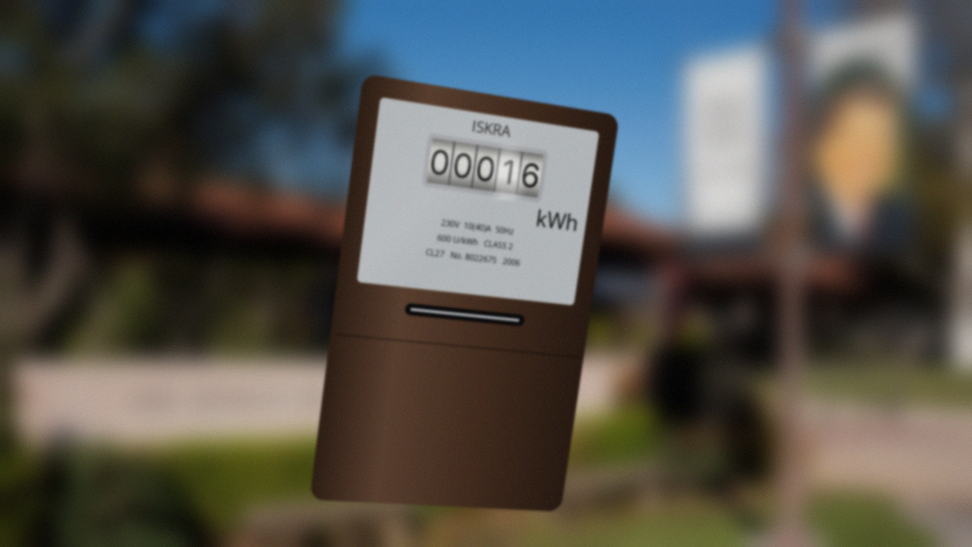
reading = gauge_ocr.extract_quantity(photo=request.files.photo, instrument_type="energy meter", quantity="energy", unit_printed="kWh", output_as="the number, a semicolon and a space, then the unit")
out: 16; kWh
